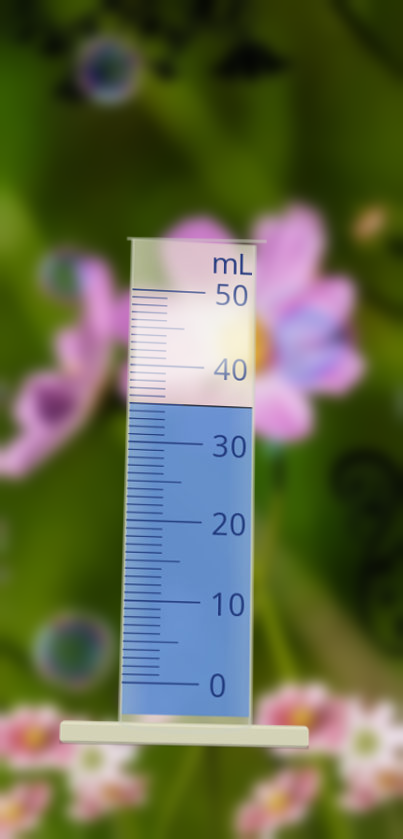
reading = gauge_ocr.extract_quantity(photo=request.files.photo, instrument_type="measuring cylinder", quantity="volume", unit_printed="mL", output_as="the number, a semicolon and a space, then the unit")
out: 35; mL
